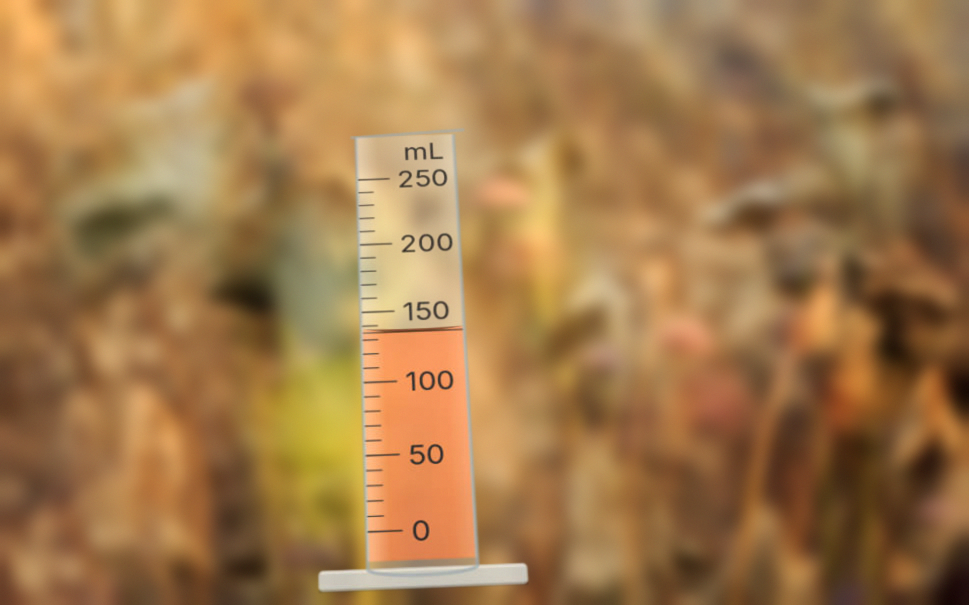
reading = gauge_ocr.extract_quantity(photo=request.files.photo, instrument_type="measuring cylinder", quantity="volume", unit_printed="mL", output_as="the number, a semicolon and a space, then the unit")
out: 135; mL
